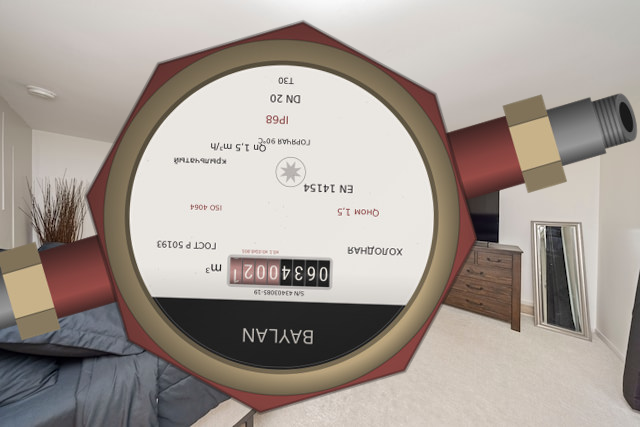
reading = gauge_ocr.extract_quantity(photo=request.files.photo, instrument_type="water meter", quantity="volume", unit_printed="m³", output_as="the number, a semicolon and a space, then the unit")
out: 634.0021; m³
